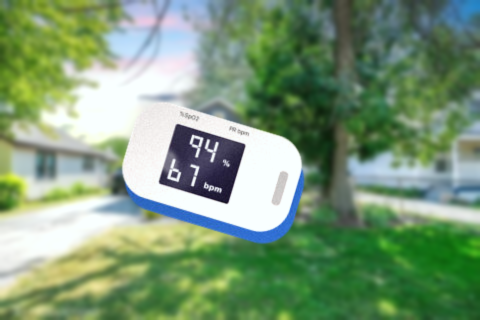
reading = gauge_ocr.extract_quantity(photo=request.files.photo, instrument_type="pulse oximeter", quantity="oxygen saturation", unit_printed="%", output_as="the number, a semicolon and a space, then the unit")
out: 94; %
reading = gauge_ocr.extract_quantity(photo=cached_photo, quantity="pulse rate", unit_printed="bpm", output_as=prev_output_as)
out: 67; bpm
